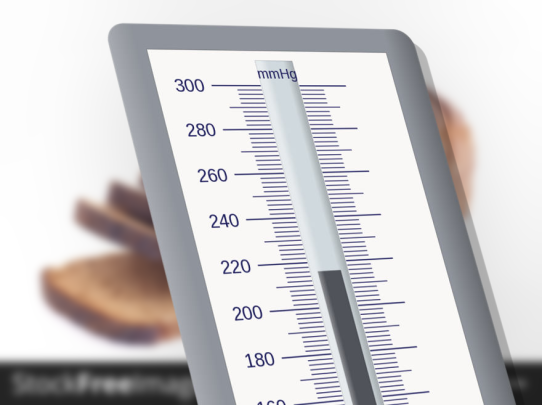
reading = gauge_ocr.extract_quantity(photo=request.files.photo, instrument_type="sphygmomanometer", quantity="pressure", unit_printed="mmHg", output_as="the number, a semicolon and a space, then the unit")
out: 216; mmHg
